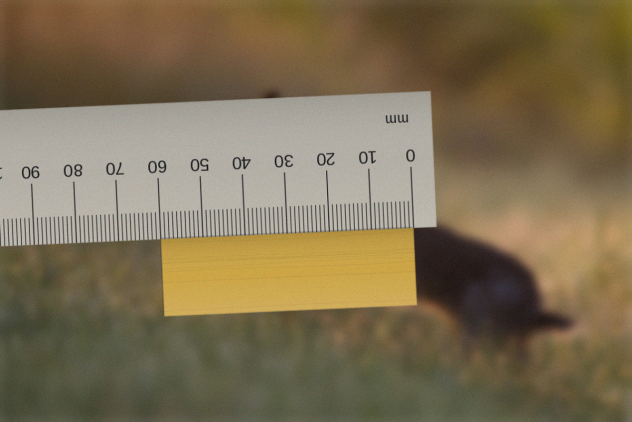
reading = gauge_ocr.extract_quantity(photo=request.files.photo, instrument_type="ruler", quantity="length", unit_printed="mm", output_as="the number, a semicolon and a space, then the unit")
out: 60; mm
